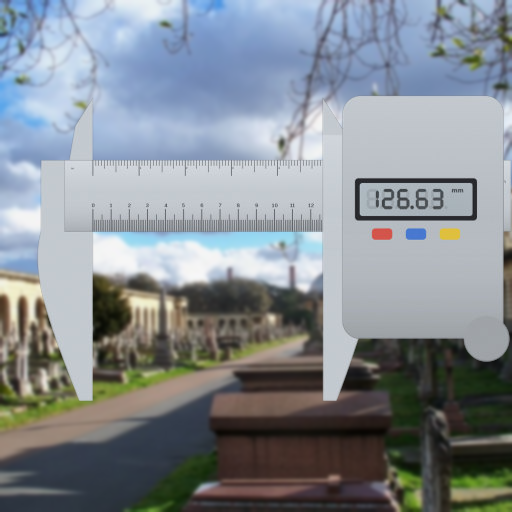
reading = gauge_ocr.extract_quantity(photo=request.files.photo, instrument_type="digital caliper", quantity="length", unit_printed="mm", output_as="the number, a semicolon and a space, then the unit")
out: 126.63; mm
